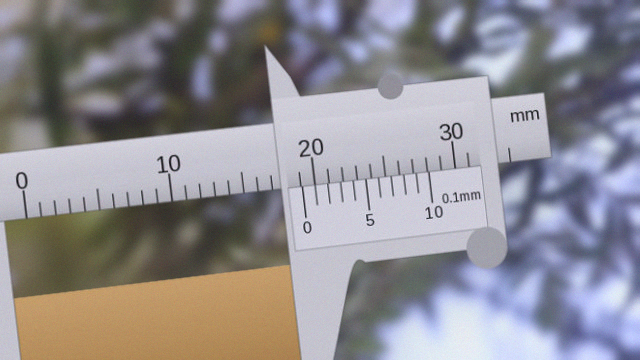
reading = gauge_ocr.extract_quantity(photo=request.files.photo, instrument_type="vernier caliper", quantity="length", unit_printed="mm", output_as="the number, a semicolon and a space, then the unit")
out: 19.1; mm
